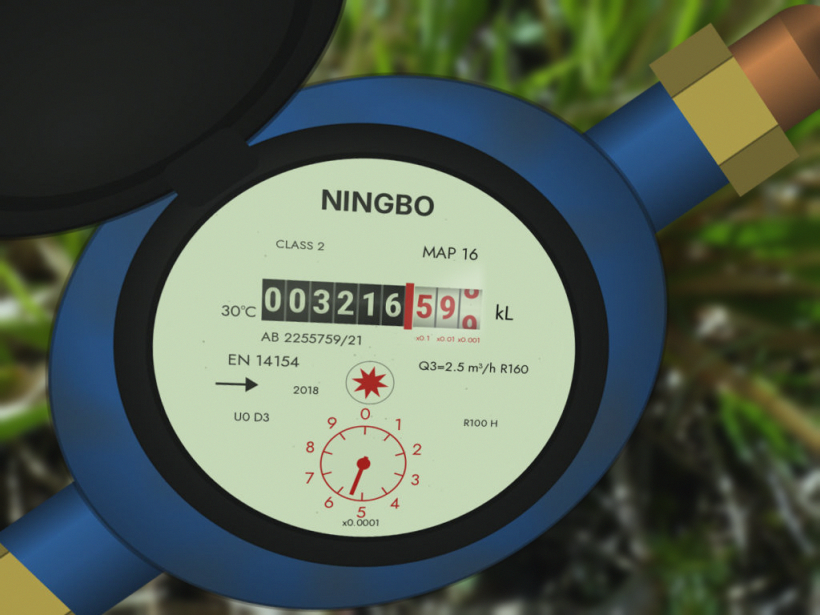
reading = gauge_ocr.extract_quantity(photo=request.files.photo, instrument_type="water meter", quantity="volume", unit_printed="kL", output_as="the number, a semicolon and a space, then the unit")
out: 3216.5985; kL
